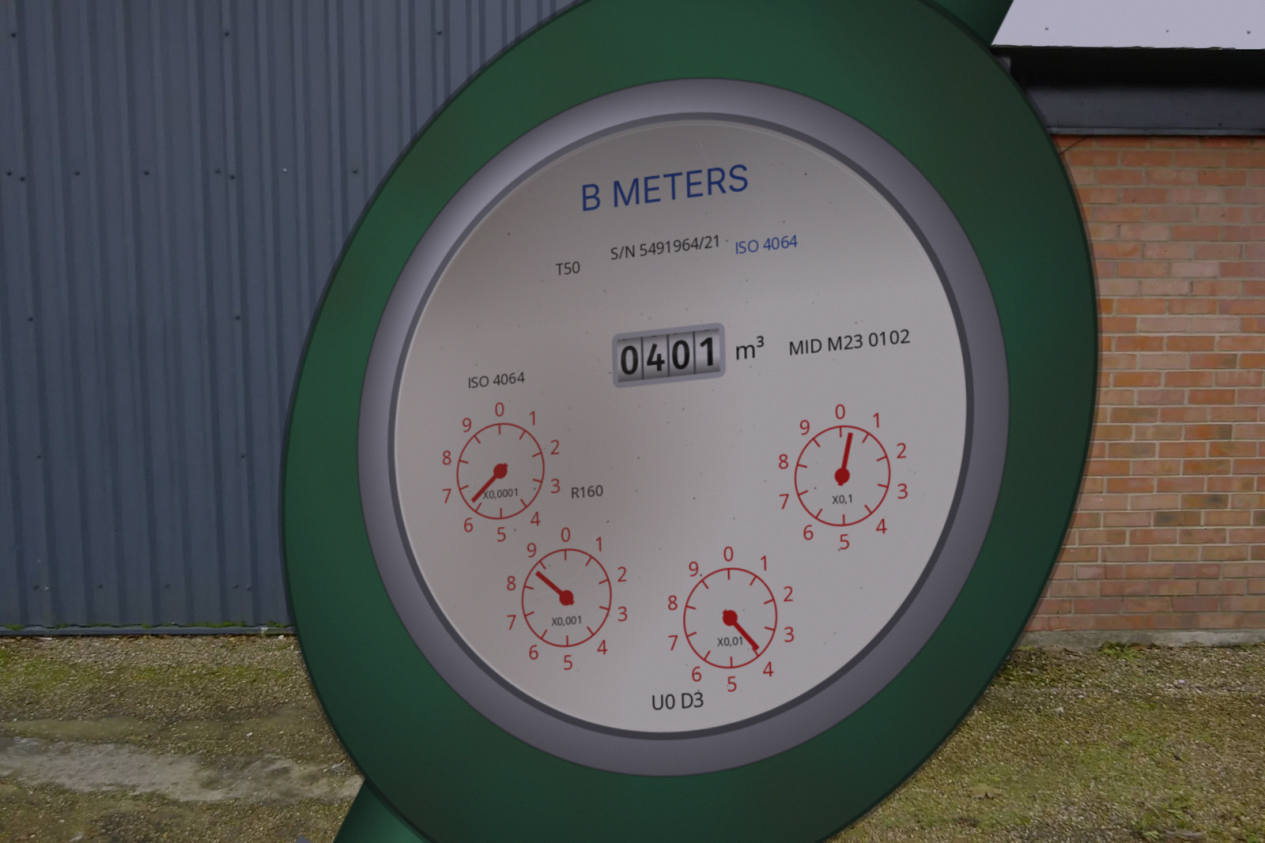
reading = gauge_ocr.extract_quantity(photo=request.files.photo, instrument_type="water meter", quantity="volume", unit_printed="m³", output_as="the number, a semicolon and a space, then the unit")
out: 401.0386; m³
